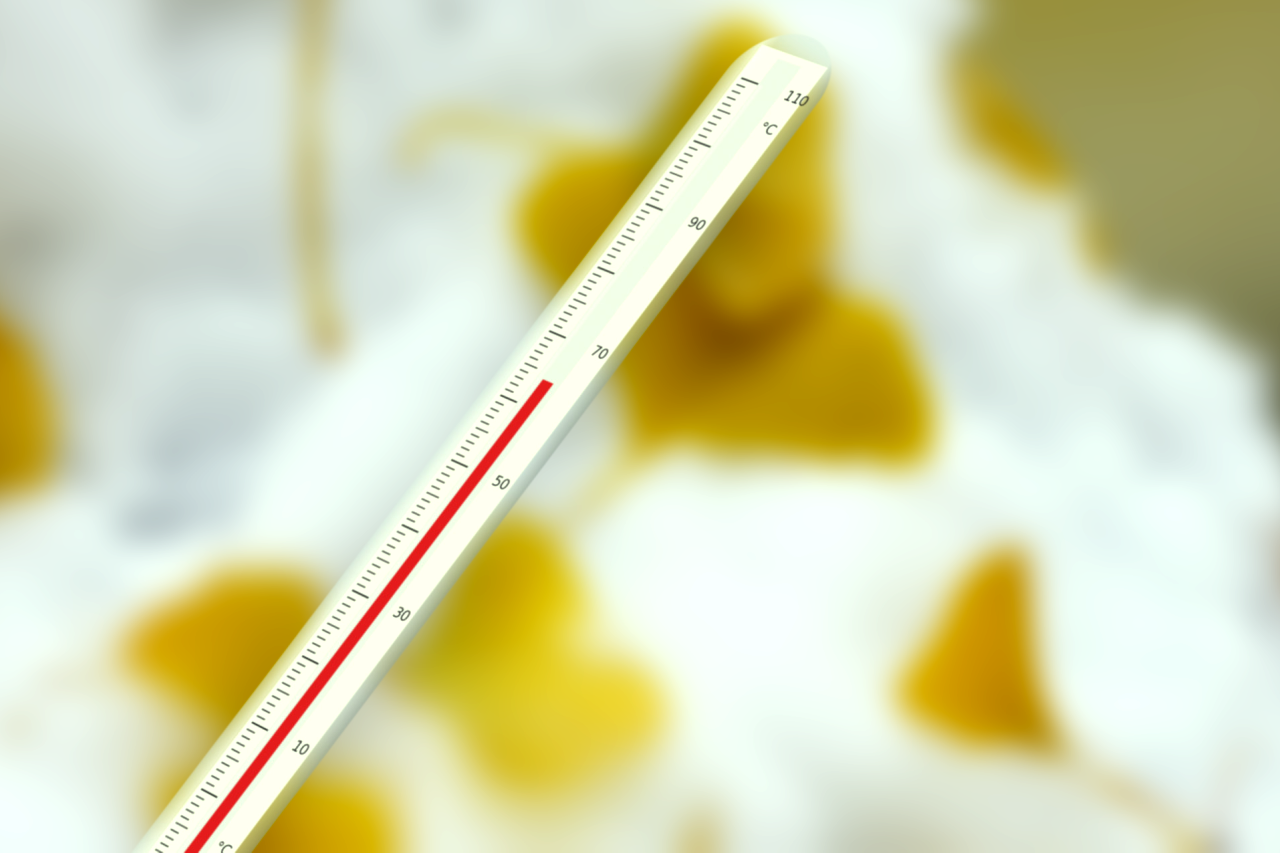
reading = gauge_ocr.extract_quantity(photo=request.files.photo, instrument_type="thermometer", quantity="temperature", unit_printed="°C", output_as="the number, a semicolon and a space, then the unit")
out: 64; °C
